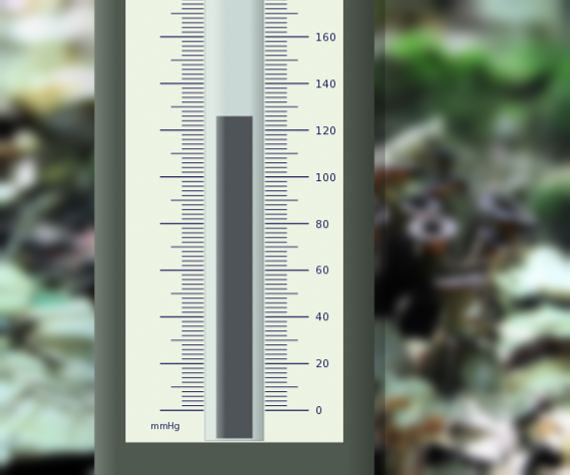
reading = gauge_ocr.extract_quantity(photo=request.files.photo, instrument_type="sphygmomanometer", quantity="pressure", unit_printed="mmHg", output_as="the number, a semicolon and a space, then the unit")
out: 126; mmHg
